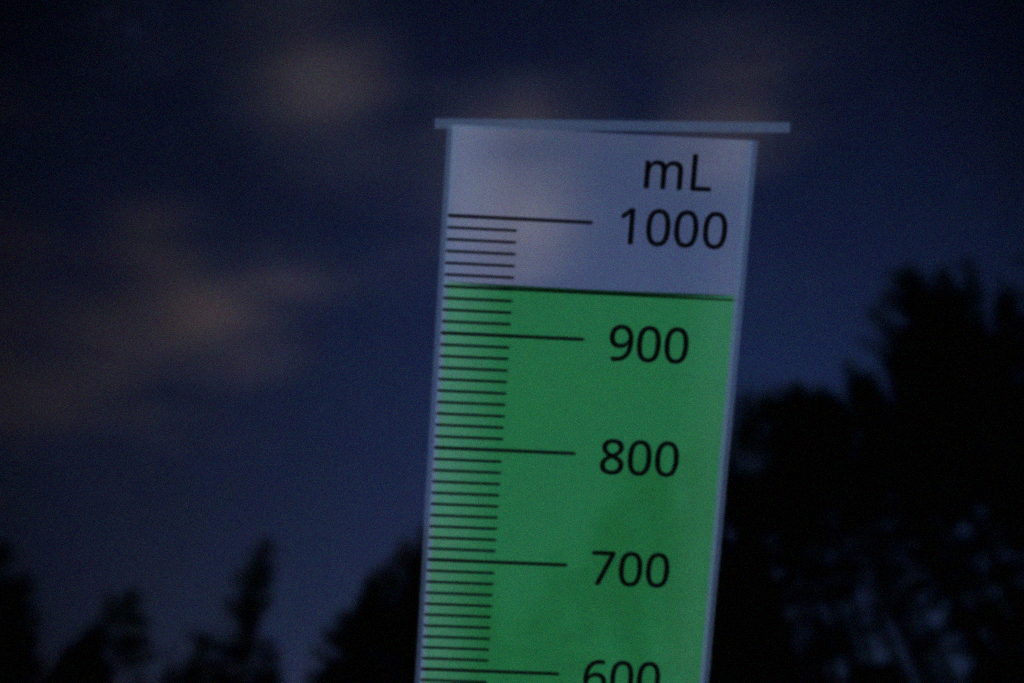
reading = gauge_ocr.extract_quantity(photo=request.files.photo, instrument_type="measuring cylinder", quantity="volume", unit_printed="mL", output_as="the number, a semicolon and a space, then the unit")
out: 940; mL
